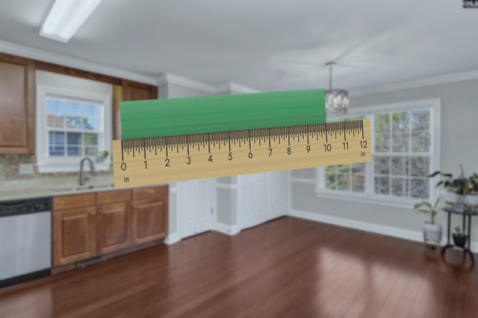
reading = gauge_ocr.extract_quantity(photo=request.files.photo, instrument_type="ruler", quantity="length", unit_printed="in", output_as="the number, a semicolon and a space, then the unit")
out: 10; in
